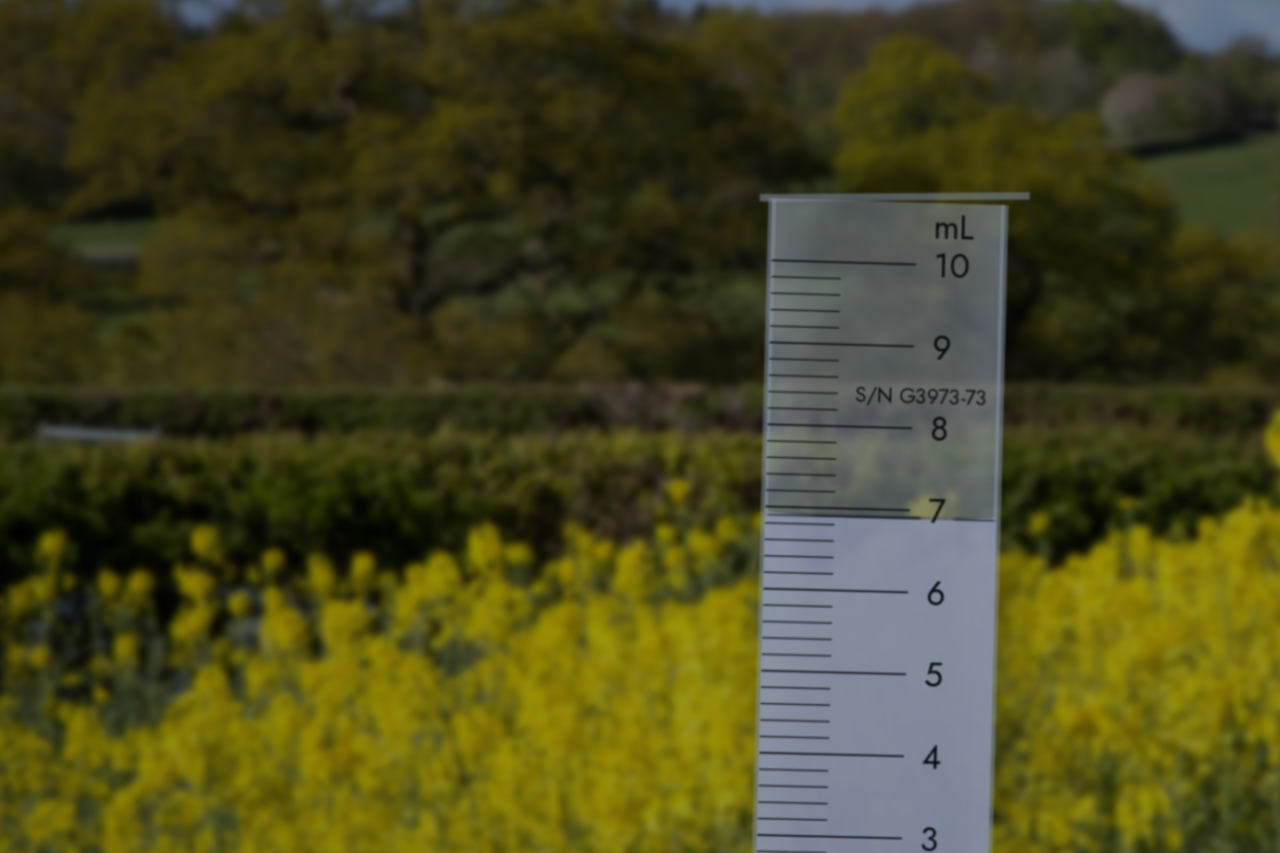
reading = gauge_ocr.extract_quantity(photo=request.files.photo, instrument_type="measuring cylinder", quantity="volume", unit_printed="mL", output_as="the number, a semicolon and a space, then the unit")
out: 6.9; mL
